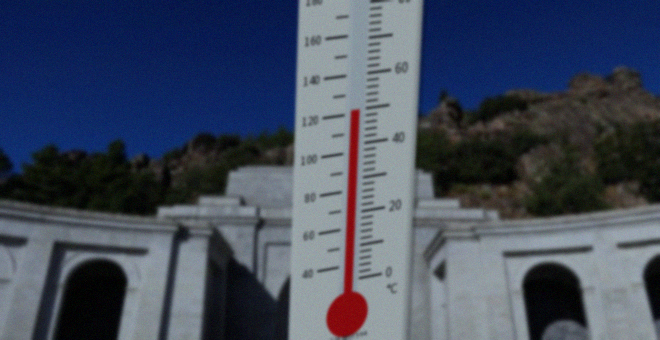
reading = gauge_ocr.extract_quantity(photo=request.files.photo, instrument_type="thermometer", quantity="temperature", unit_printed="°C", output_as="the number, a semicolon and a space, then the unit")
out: 50; °C
